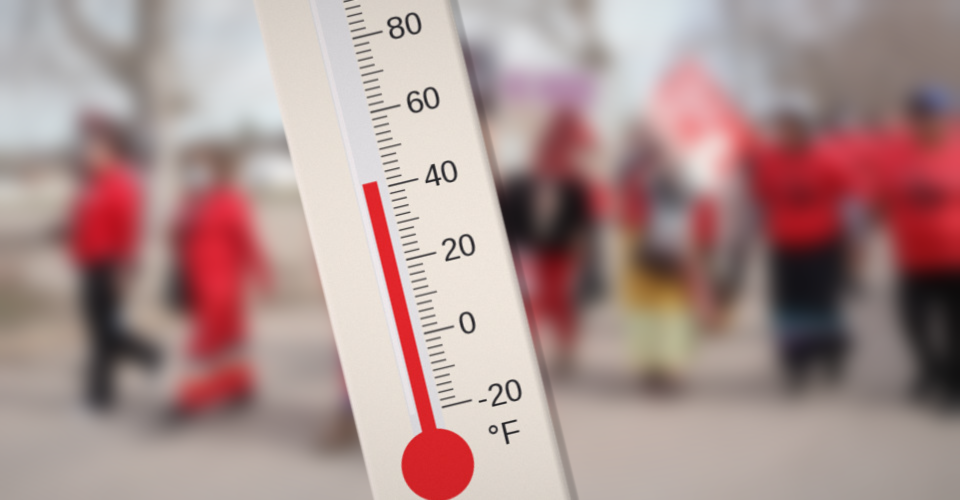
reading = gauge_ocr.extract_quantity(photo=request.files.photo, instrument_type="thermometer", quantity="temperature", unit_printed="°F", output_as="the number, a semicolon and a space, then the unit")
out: 42; °F
